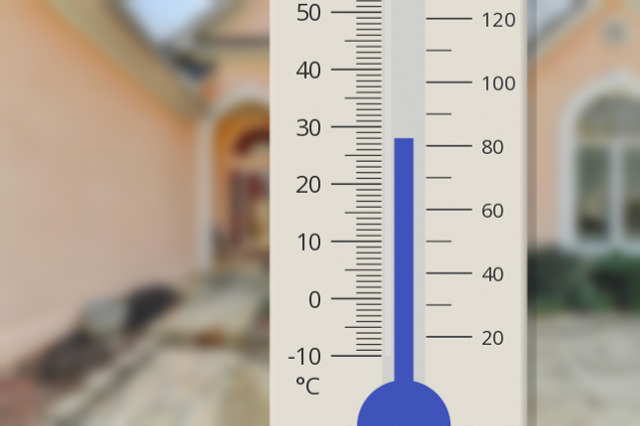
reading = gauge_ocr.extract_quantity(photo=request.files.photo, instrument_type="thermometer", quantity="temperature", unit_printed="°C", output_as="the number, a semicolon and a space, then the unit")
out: 28; °C
